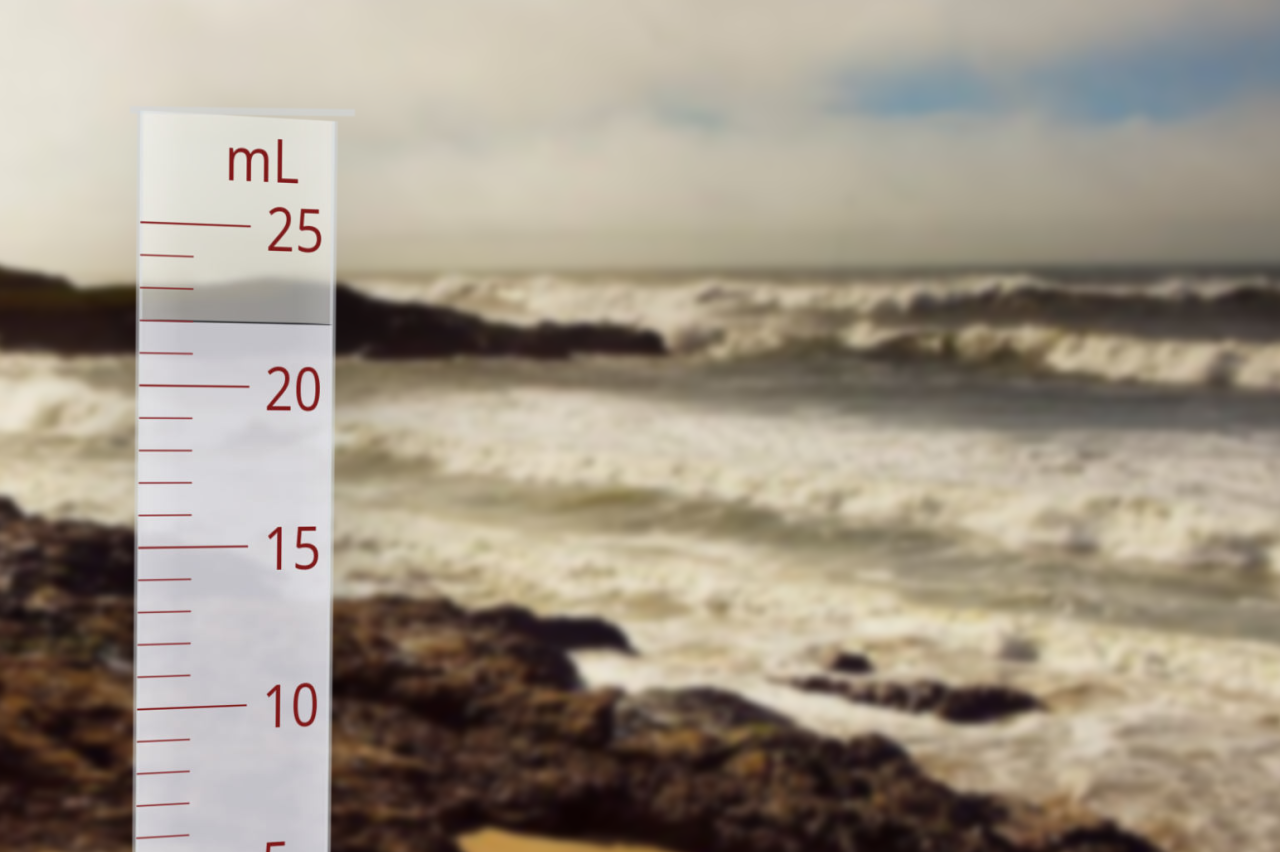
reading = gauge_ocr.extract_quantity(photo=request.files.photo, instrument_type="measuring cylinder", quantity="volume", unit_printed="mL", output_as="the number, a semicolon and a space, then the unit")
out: 22; mL
